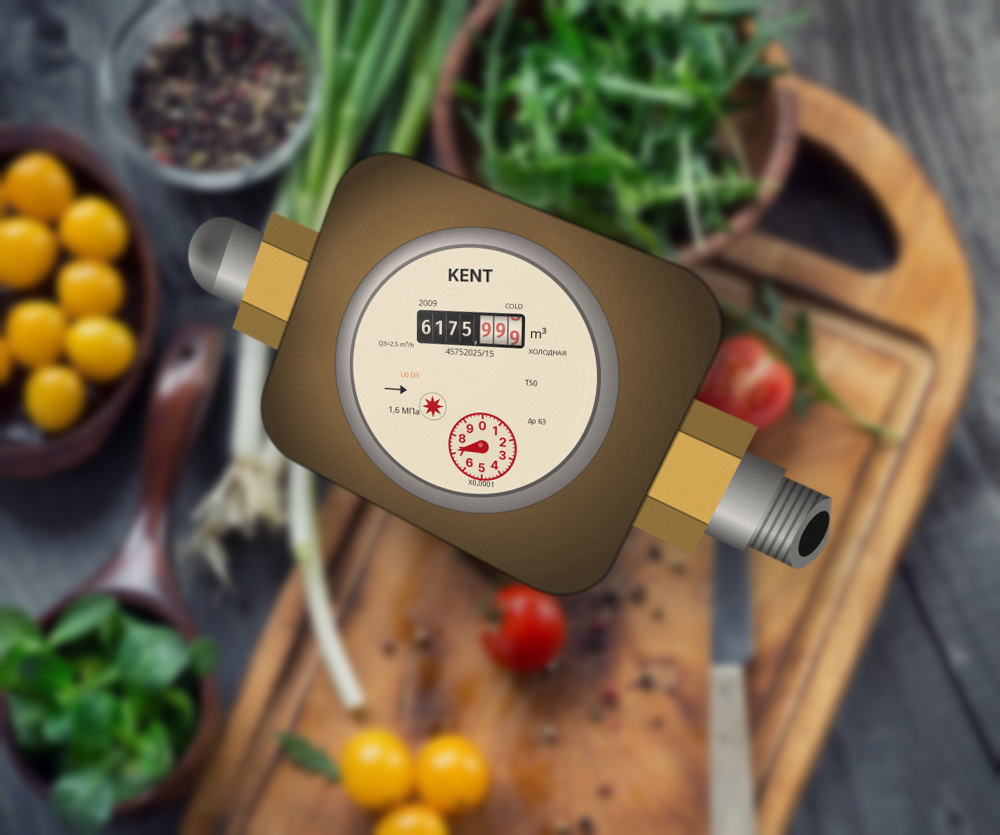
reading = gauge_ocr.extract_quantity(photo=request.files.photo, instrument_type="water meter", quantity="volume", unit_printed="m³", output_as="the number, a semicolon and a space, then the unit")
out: 6175.9987; m³
